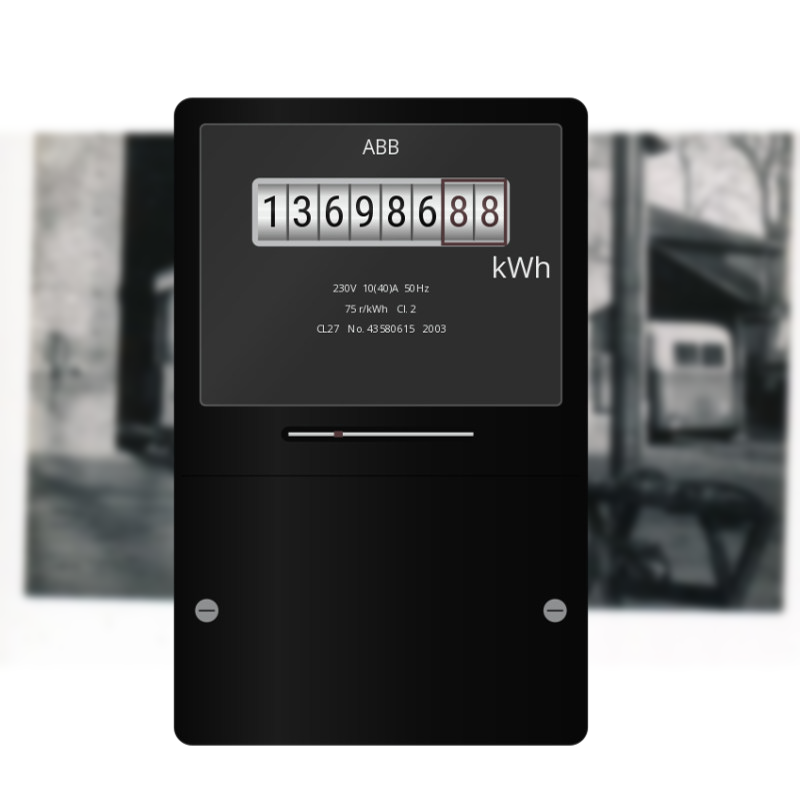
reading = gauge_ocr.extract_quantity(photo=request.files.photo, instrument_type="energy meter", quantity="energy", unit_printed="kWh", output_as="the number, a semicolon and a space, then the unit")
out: 136986.88; kWh
